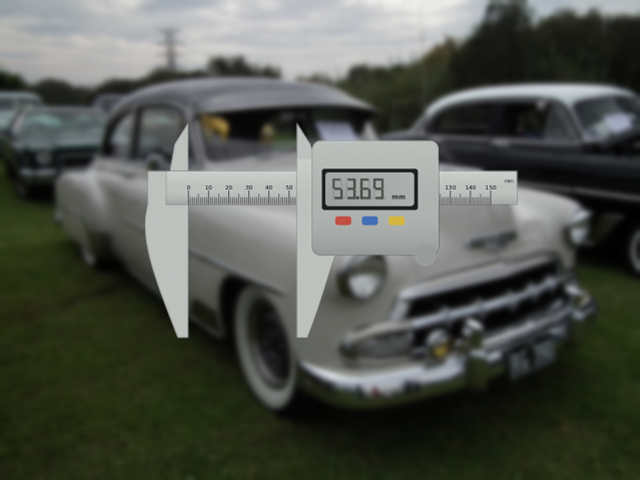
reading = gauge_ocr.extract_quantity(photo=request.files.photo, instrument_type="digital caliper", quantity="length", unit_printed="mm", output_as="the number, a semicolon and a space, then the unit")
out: 53.69; mm
